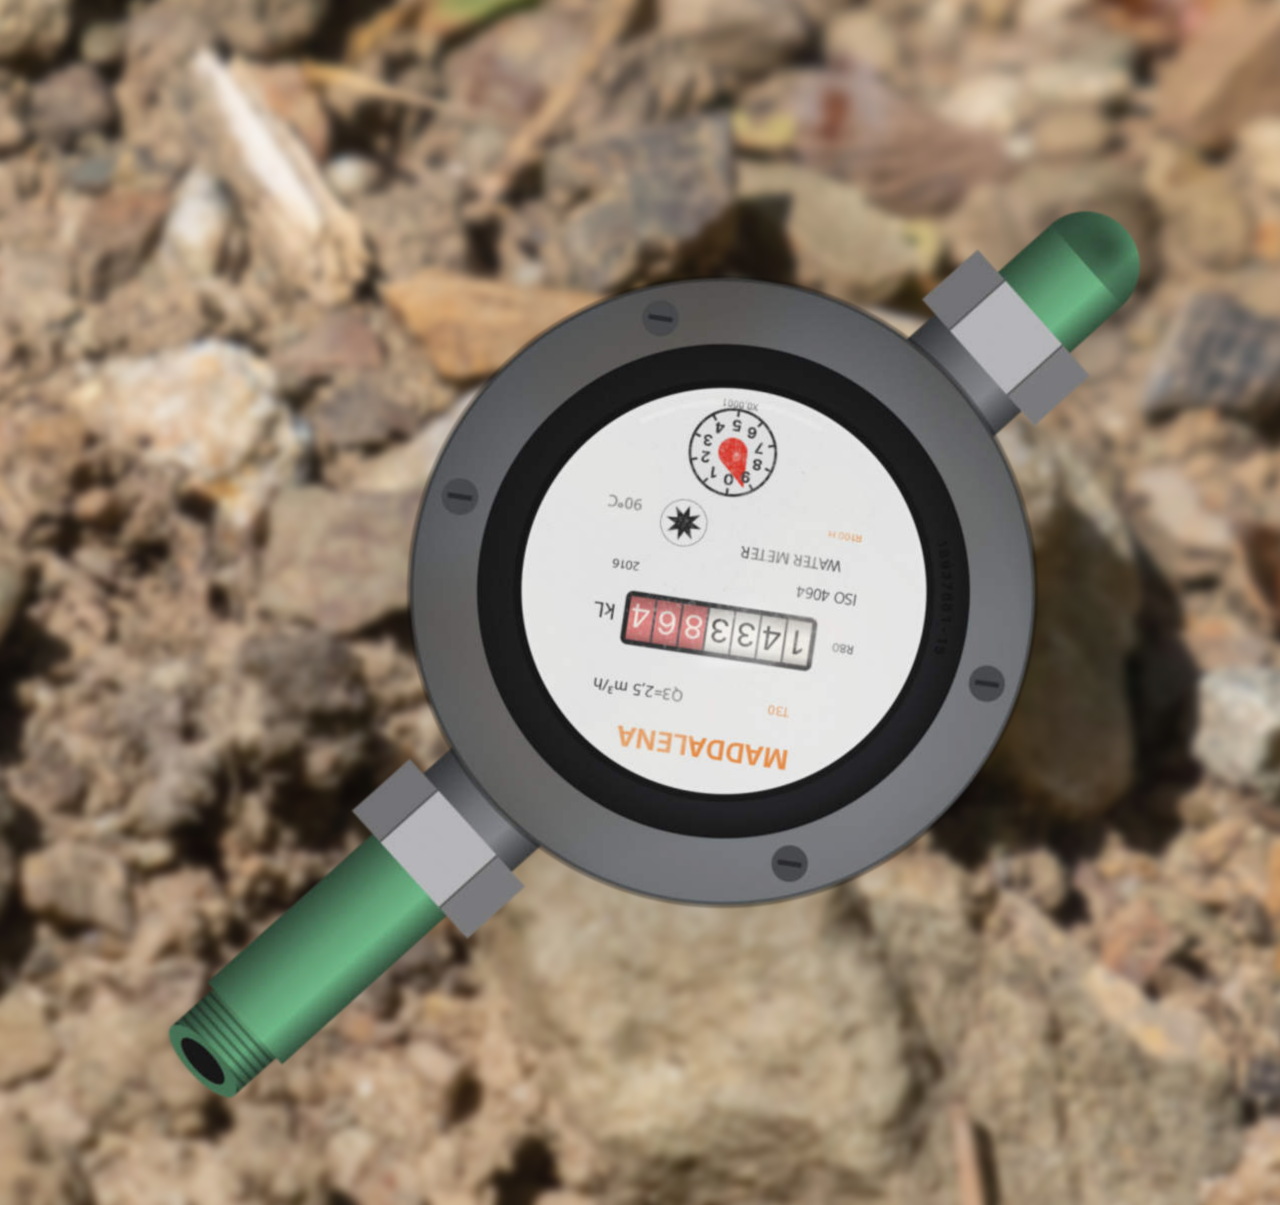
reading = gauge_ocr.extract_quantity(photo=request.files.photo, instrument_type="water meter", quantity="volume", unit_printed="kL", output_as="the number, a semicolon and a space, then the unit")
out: 1433.8639; kL
